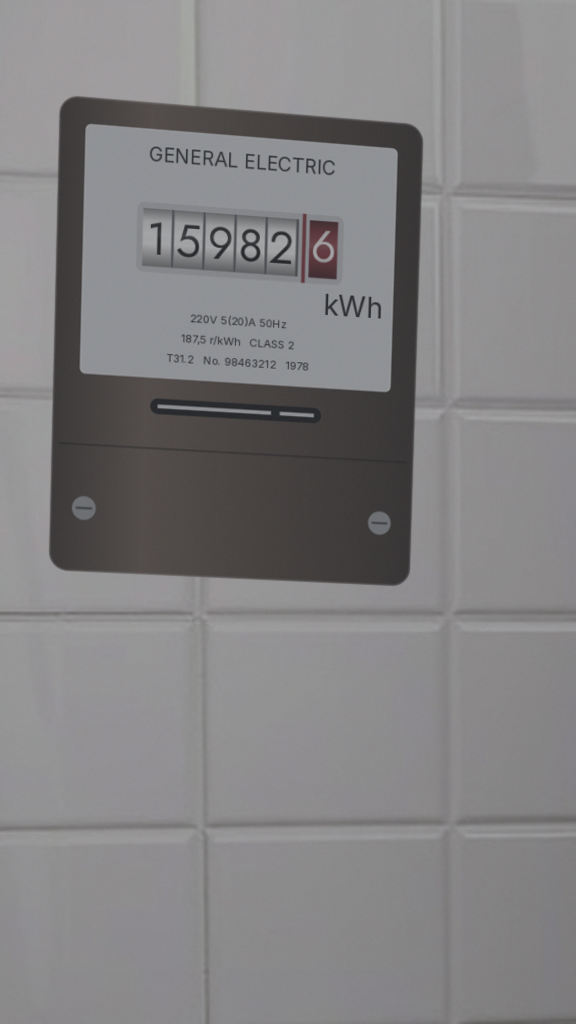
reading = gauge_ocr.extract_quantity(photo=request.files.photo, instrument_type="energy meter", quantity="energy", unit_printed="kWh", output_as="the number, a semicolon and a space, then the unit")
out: 15982.6; kWh
